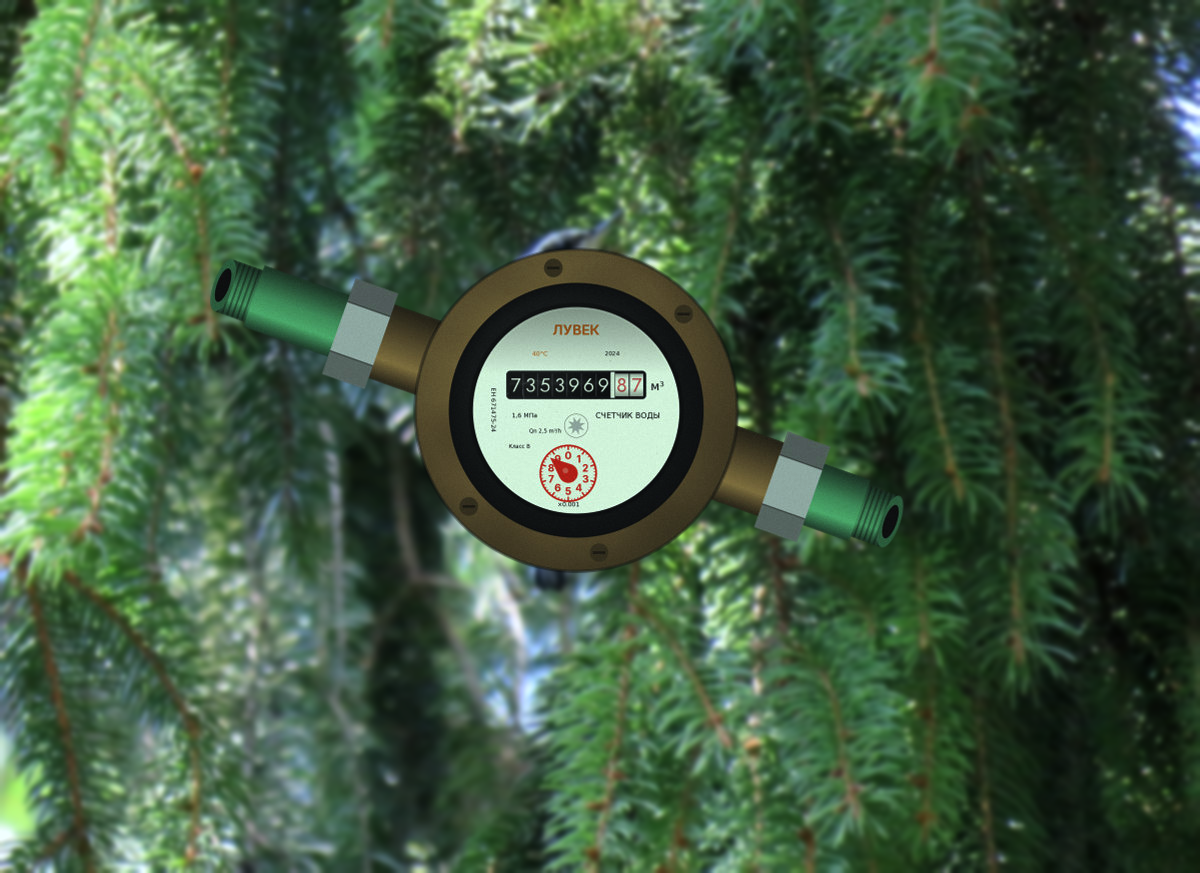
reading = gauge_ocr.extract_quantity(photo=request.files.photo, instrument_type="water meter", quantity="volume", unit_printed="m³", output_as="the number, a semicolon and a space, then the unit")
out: 7353969.878; m³
